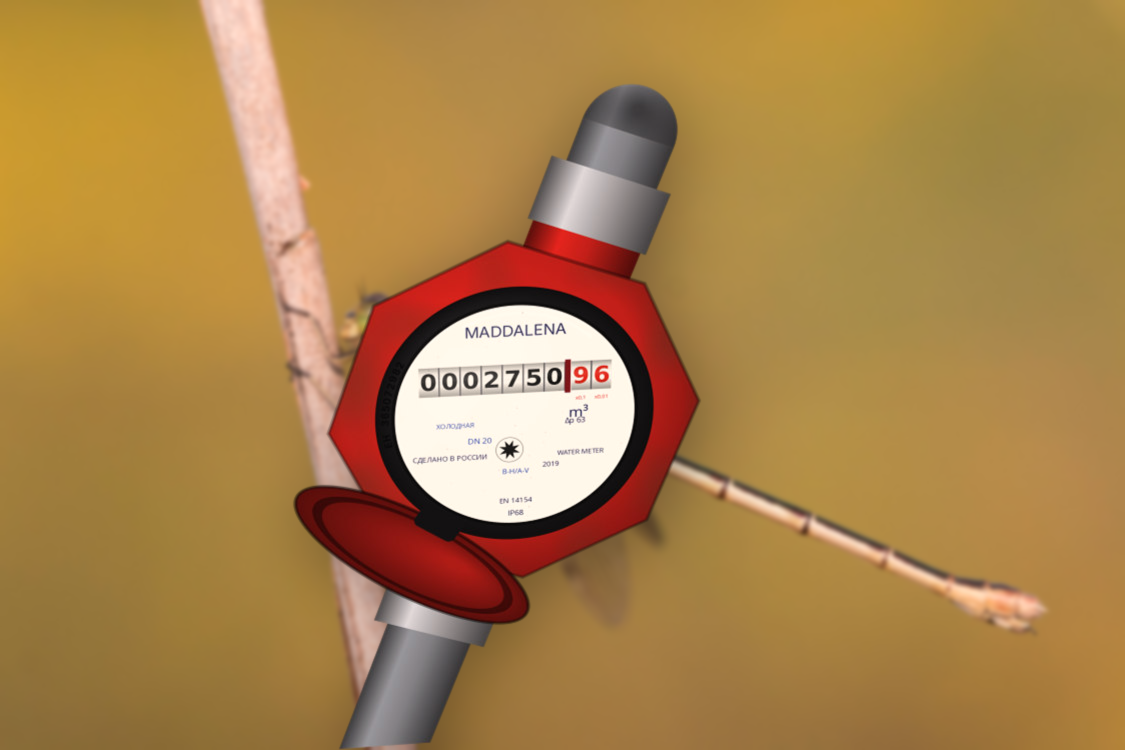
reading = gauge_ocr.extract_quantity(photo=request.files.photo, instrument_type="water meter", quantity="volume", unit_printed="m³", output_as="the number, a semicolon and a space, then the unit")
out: 2750.96; m³
